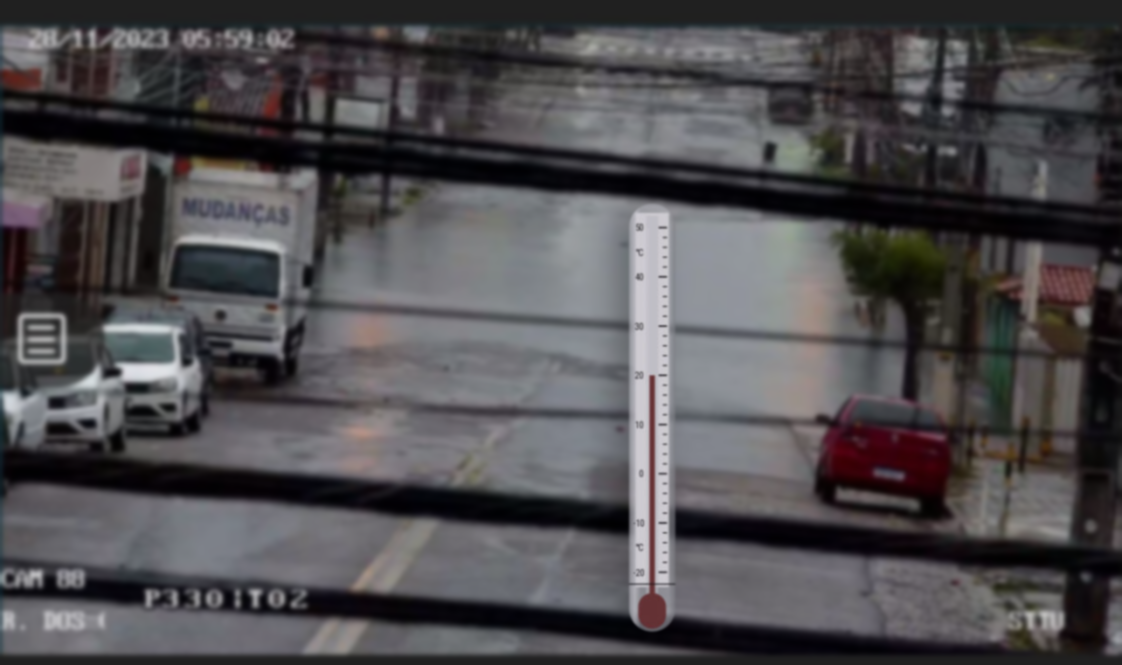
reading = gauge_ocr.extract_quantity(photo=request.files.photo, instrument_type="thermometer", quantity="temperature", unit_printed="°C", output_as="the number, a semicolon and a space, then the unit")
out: 20; °C
